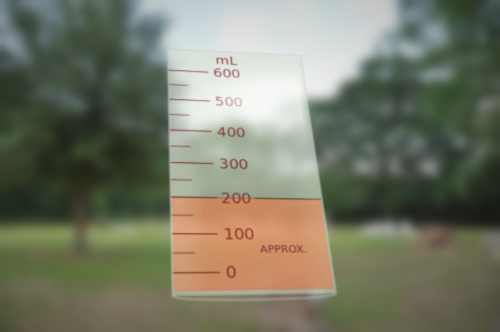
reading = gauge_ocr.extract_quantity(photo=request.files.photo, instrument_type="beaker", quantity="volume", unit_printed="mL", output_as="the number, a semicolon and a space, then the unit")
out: 200; mL
